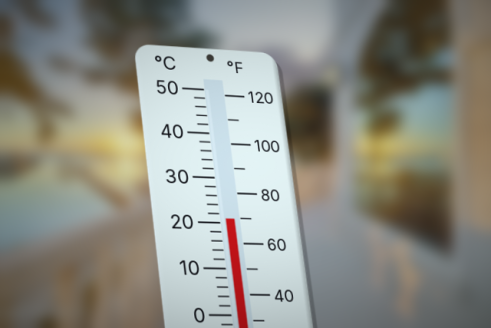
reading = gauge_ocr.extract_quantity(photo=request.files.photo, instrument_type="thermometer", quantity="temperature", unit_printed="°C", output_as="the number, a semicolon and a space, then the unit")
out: 21; °C
